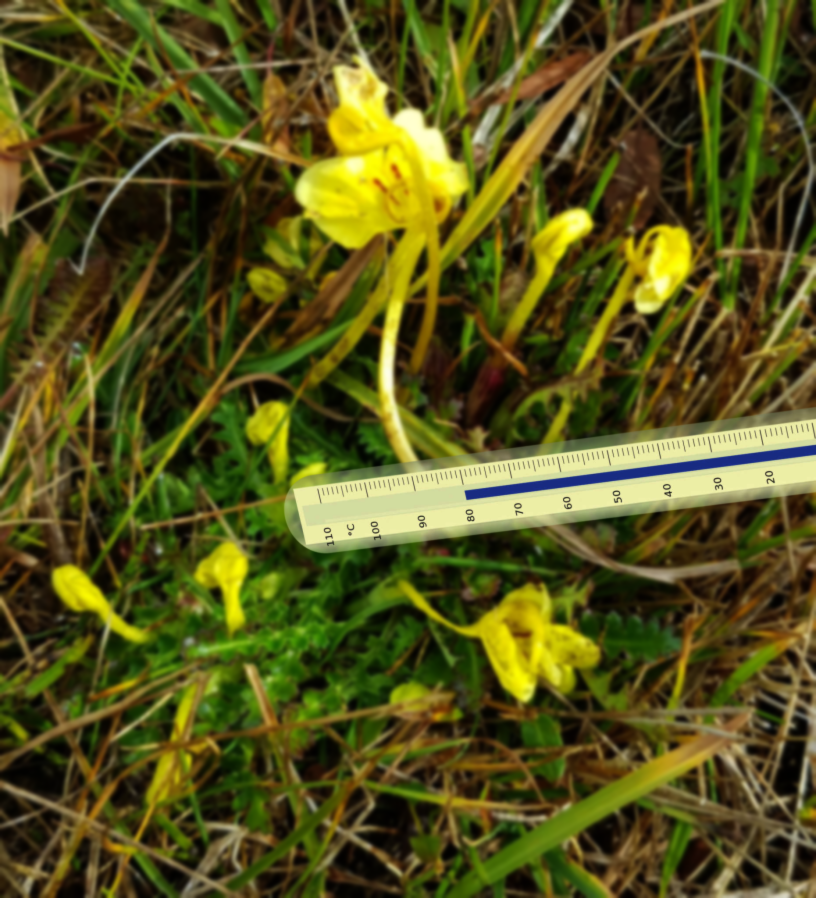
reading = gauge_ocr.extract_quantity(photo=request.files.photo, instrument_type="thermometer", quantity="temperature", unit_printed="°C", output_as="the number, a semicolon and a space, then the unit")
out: 80; °C
